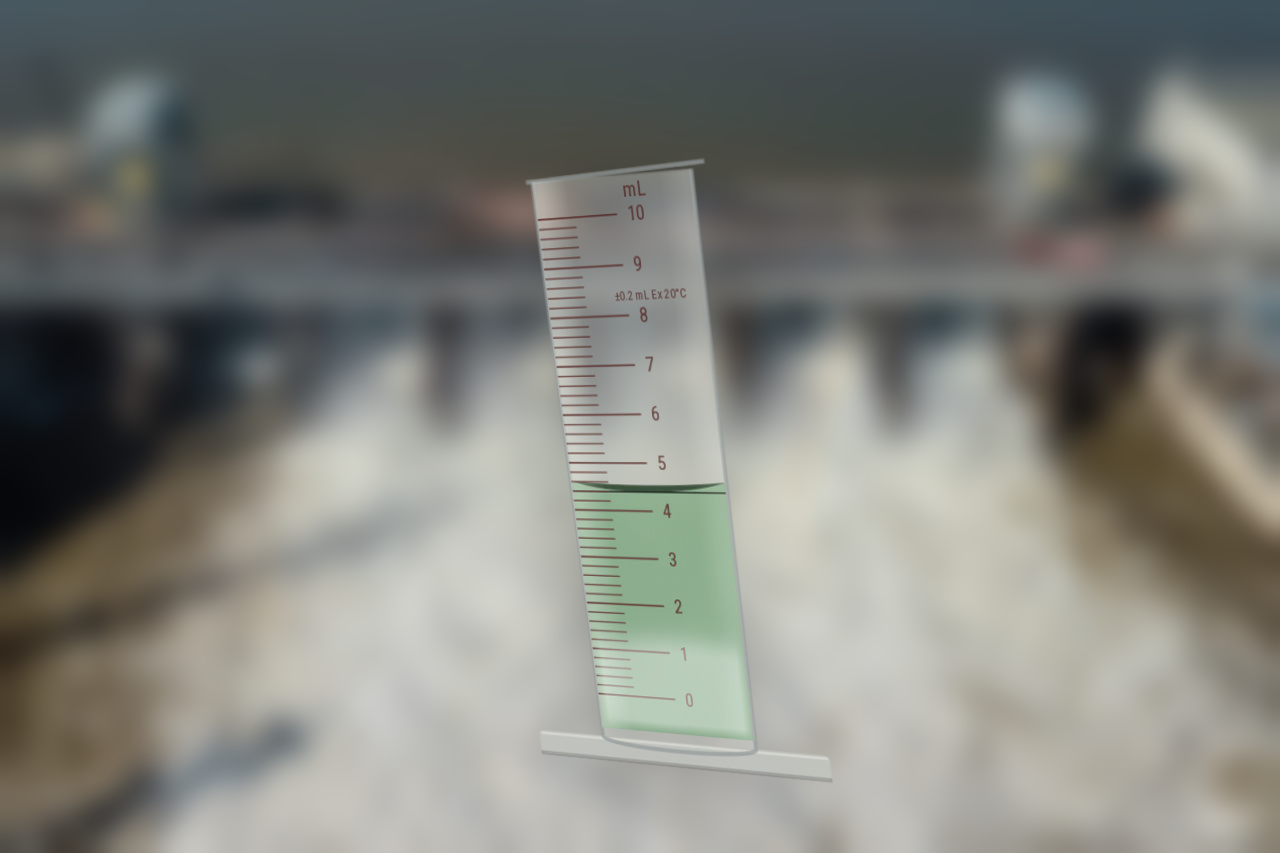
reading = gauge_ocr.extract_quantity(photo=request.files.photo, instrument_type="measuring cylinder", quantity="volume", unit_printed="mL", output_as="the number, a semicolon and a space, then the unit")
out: 4.4; mL
